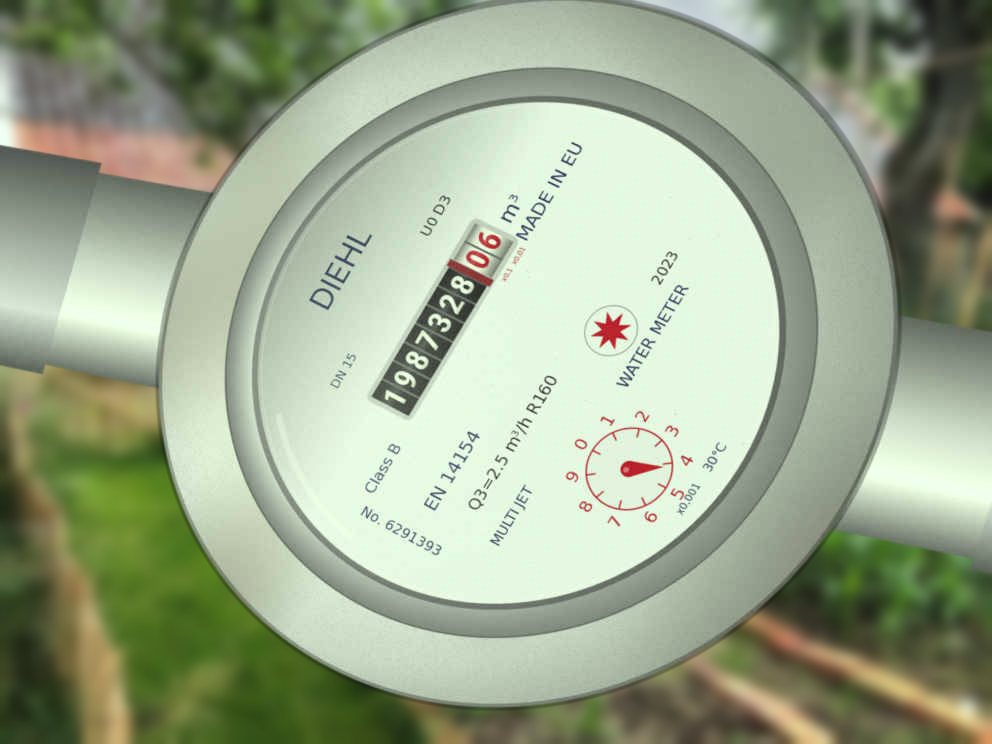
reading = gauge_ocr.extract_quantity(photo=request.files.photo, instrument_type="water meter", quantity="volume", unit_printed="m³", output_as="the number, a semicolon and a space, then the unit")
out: 1987328.064; m³
